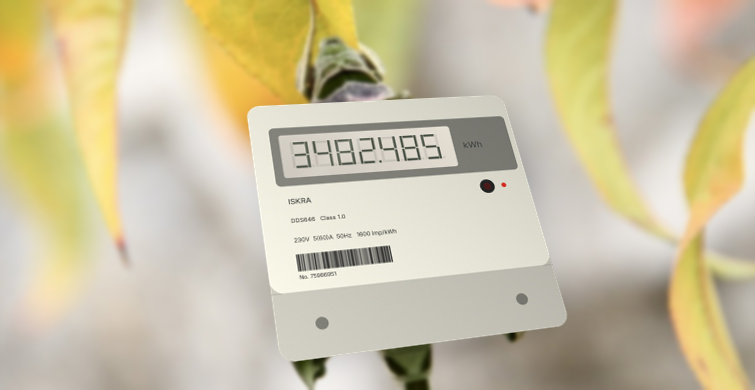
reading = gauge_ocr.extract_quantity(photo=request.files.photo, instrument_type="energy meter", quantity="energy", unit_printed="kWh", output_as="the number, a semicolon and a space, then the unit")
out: 3482.485; kWh
